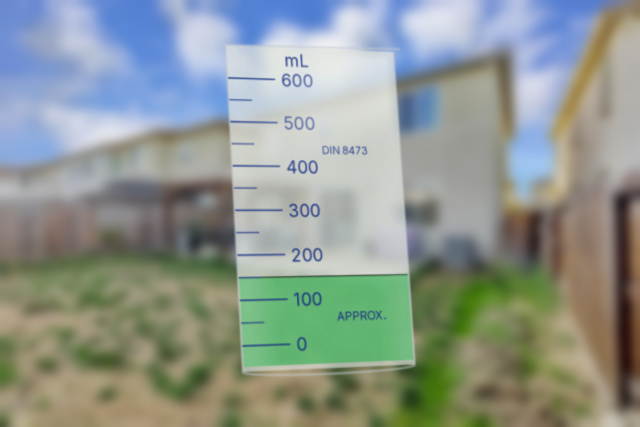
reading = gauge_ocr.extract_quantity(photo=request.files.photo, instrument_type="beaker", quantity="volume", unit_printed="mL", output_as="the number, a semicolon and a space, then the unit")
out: 150; mL
